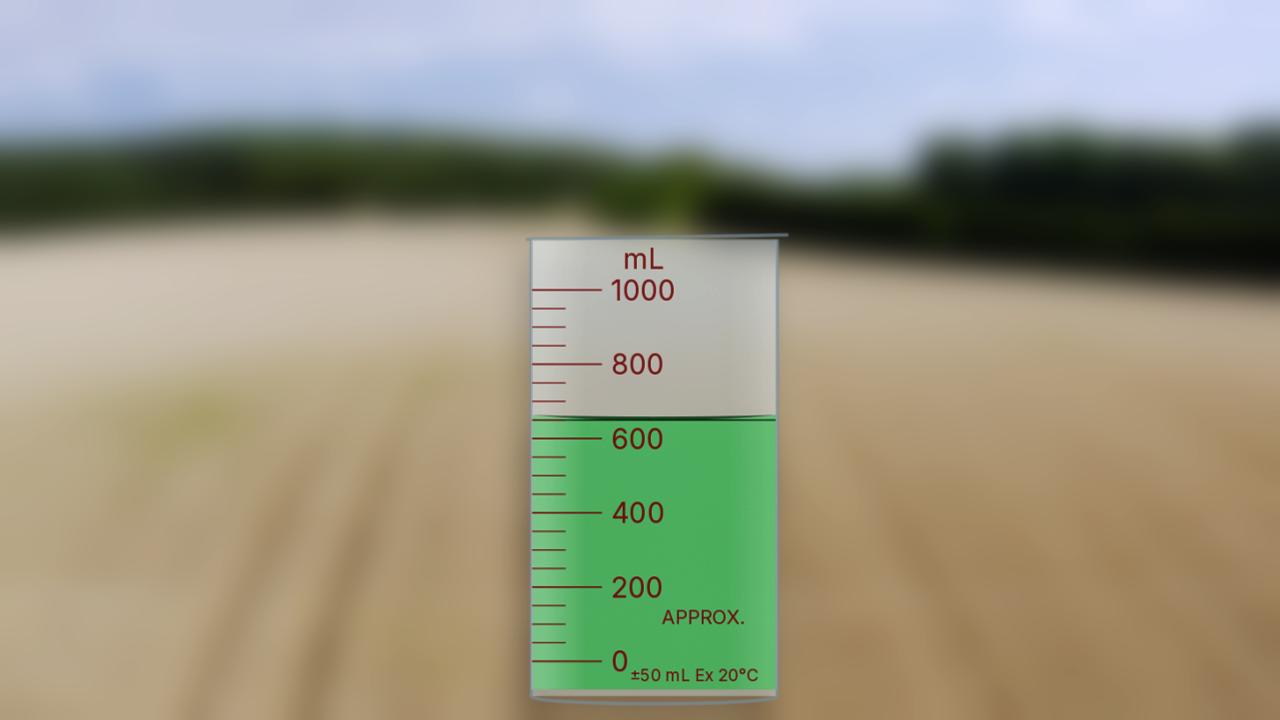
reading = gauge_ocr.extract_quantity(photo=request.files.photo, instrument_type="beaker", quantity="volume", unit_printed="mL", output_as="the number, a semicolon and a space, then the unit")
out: 650; mL
